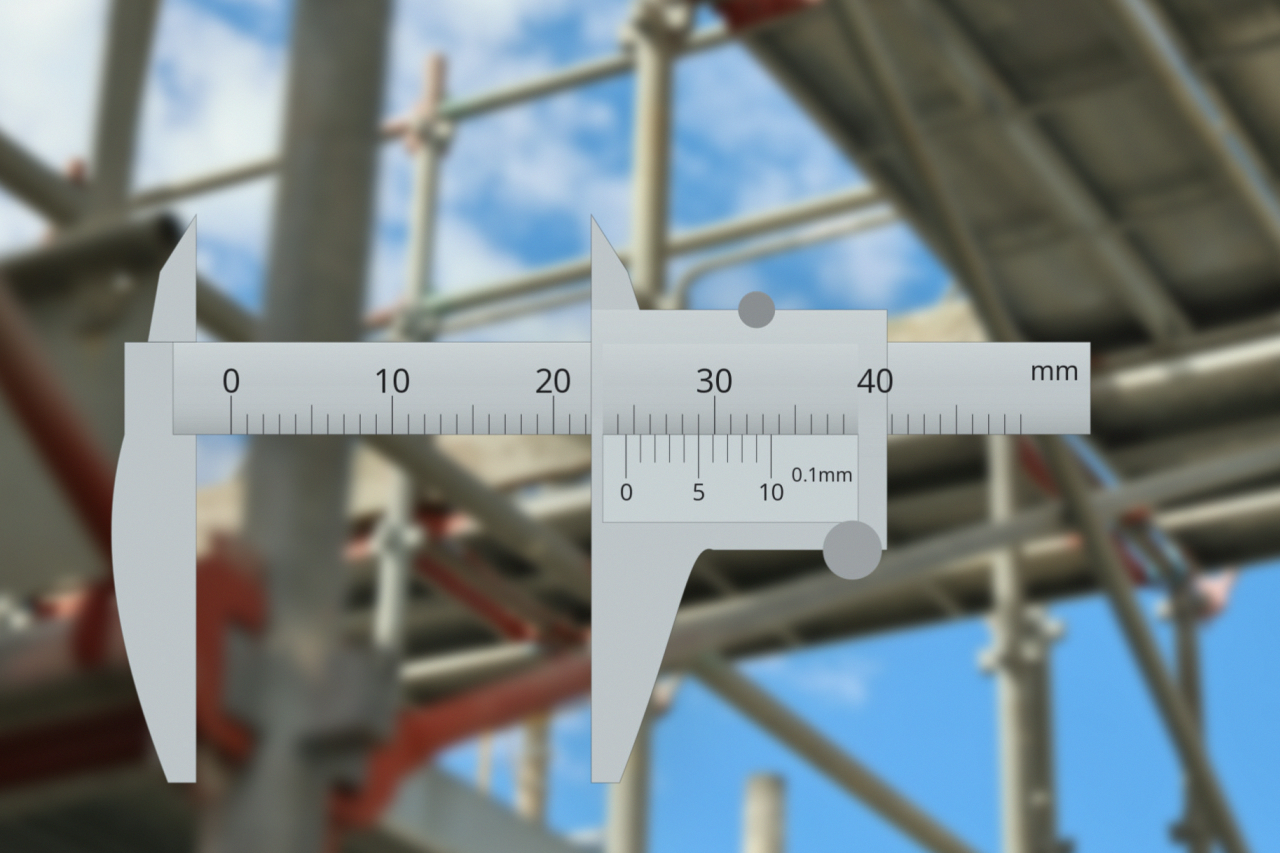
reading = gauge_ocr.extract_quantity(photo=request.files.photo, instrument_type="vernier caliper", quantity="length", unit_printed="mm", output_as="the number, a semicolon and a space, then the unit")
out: 24.5; mm
